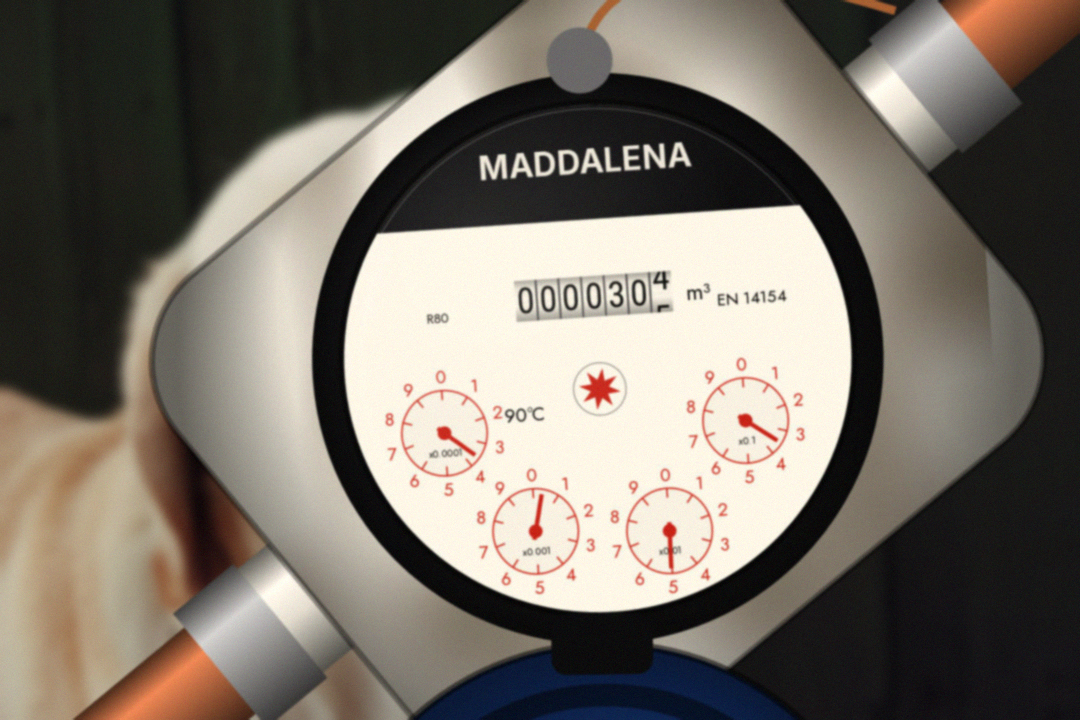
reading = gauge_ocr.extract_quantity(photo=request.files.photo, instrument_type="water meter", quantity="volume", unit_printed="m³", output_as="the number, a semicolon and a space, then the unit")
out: 304.3503; m³
